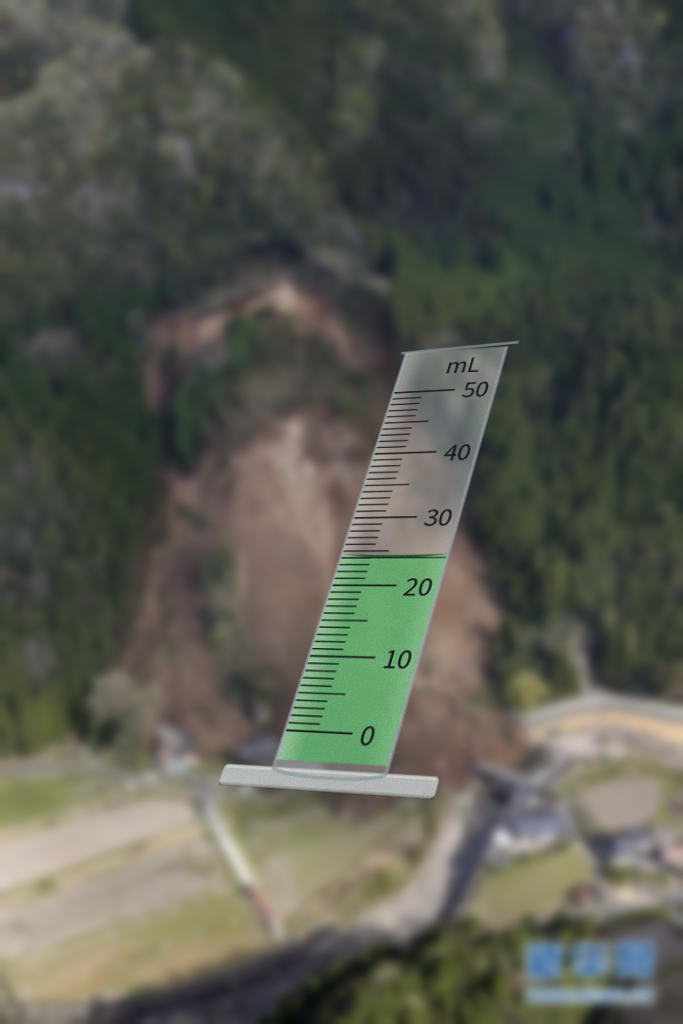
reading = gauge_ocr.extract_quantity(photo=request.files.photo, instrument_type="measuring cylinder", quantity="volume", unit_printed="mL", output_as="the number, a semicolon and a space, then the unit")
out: 24; mL
